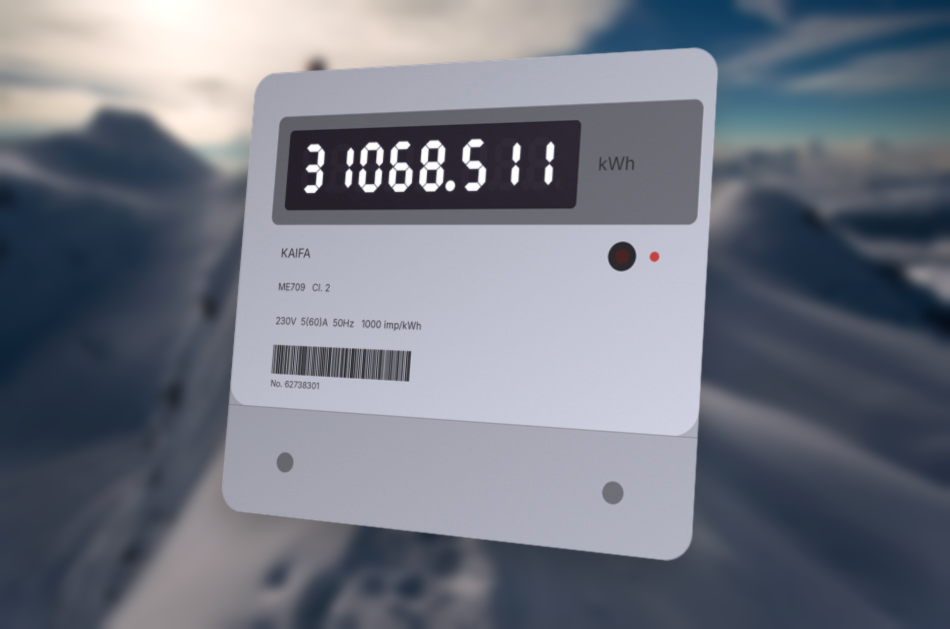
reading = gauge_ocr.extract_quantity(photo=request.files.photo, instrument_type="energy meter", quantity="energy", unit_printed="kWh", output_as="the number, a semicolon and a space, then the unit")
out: 31068.511; kWh
